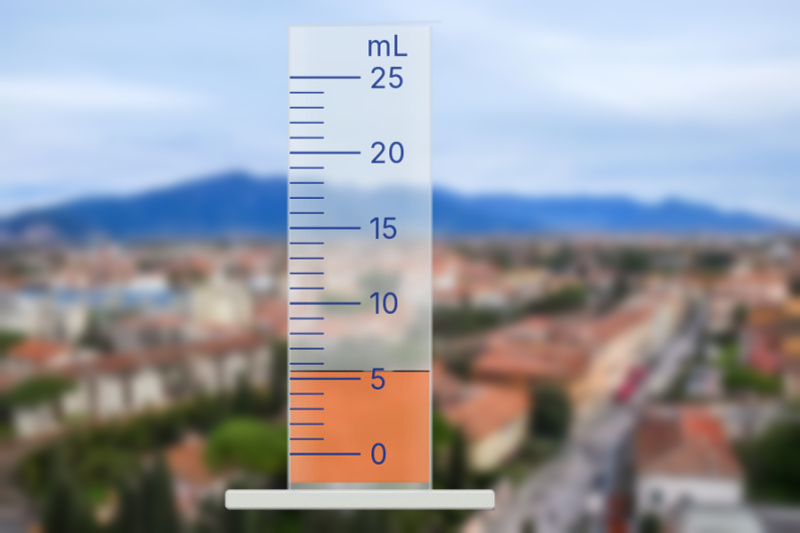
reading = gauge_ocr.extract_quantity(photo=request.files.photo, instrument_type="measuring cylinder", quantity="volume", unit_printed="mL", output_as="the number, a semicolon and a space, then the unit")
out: 5.5; mL
